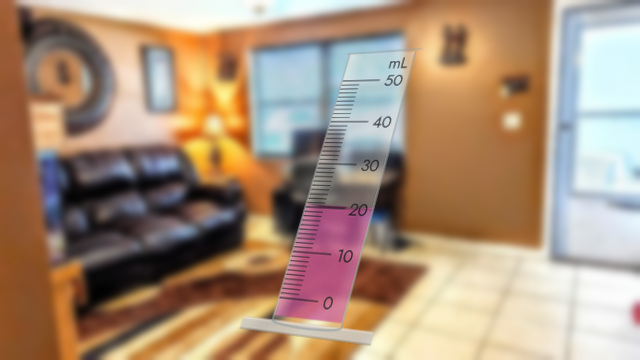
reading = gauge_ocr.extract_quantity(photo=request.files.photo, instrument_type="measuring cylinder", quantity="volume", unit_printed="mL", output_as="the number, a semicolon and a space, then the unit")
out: 20; mL
